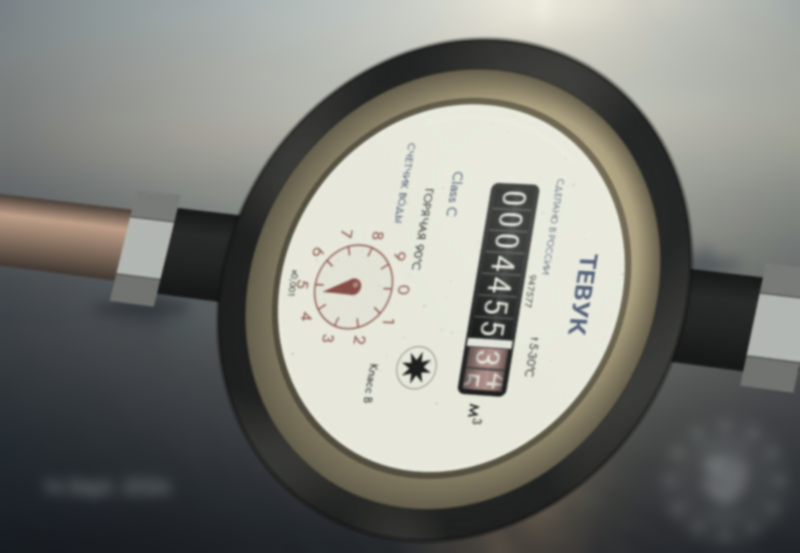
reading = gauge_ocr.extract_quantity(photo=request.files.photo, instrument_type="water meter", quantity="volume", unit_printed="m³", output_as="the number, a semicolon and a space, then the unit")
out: 4455.344; m³
